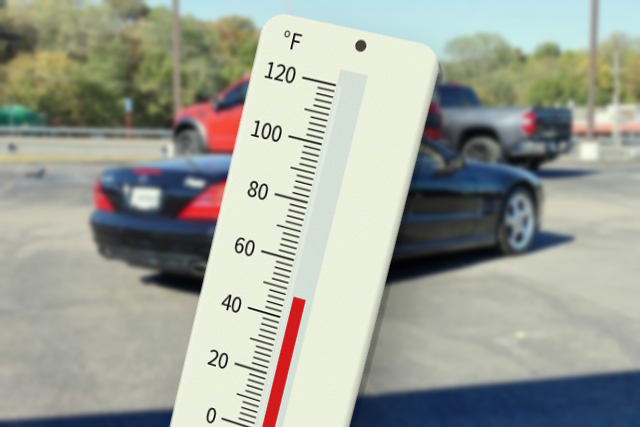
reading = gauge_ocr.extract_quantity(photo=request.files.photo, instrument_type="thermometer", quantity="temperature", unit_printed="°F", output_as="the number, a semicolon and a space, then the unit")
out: 48; °F
